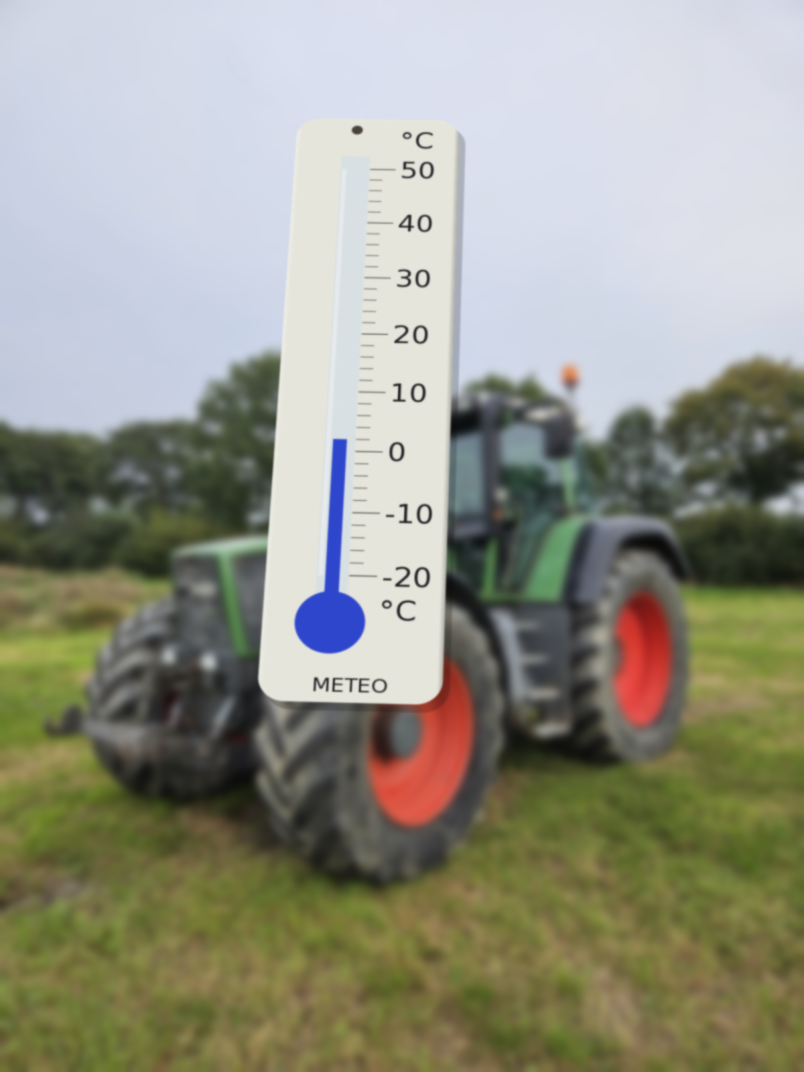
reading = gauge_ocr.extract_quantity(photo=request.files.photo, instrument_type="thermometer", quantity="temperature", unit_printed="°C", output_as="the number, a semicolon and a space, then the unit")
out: 2; °C
